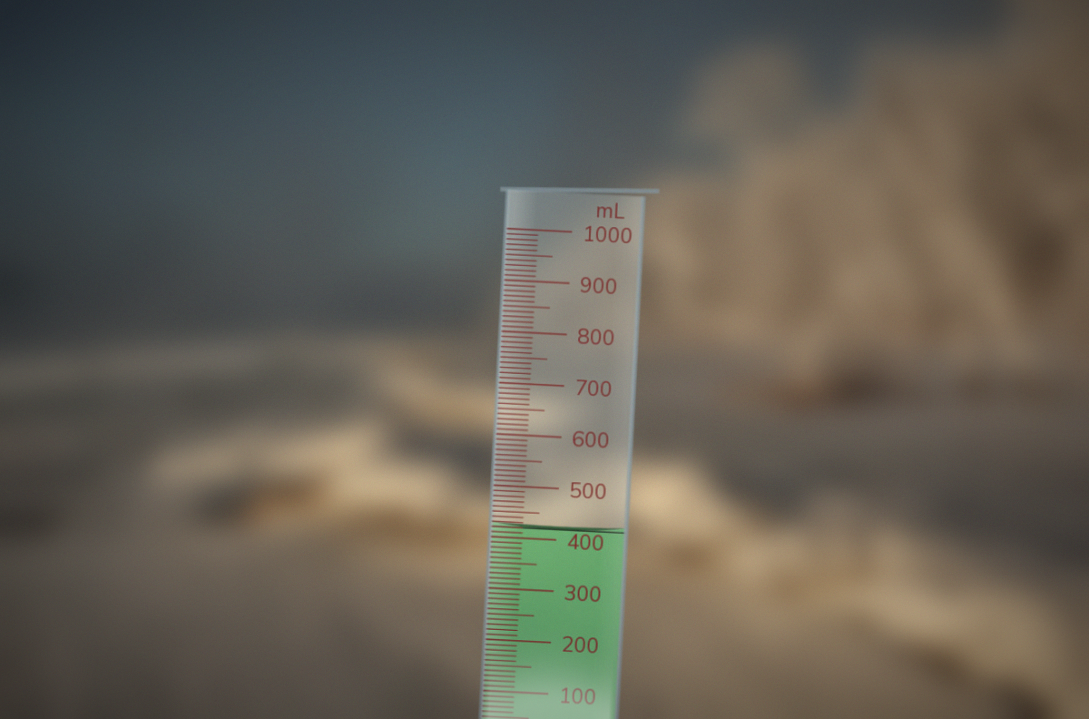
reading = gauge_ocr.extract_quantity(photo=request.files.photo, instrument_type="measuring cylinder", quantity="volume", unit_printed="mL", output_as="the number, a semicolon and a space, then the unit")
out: 420; mL
